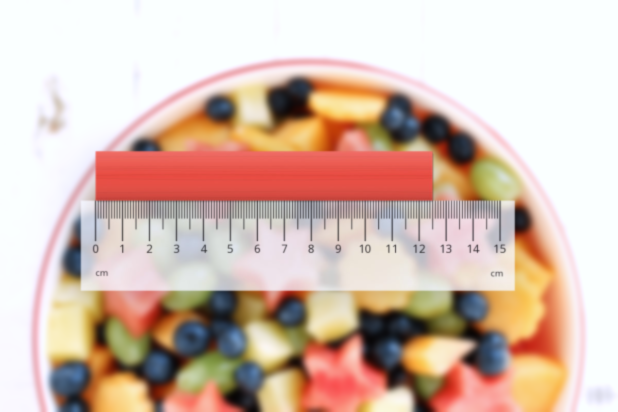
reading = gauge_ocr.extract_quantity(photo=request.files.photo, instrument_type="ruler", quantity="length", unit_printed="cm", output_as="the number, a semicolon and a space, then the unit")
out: 12.5; cm
